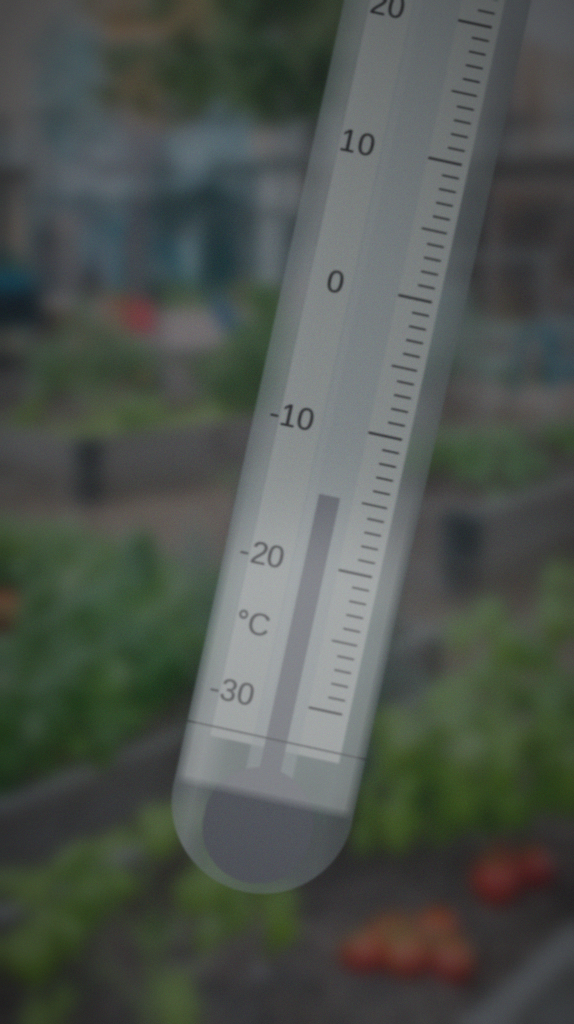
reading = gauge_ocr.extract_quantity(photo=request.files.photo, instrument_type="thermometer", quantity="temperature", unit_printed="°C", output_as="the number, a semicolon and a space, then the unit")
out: -15; °C
